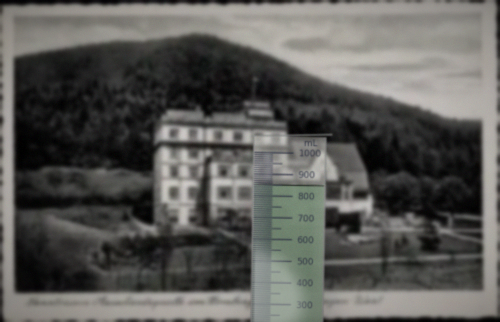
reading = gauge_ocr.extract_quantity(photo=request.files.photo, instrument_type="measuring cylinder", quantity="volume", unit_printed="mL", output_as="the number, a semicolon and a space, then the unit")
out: 850; mL
